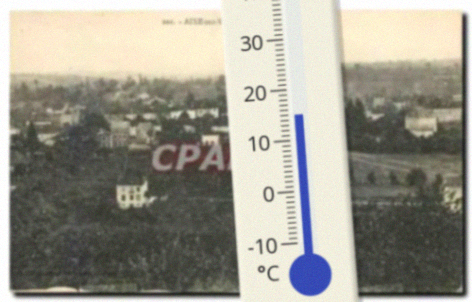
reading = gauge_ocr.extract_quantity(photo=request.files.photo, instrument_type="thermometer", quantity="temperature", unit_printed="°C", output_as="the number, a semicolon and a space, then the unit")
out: 15; °C
